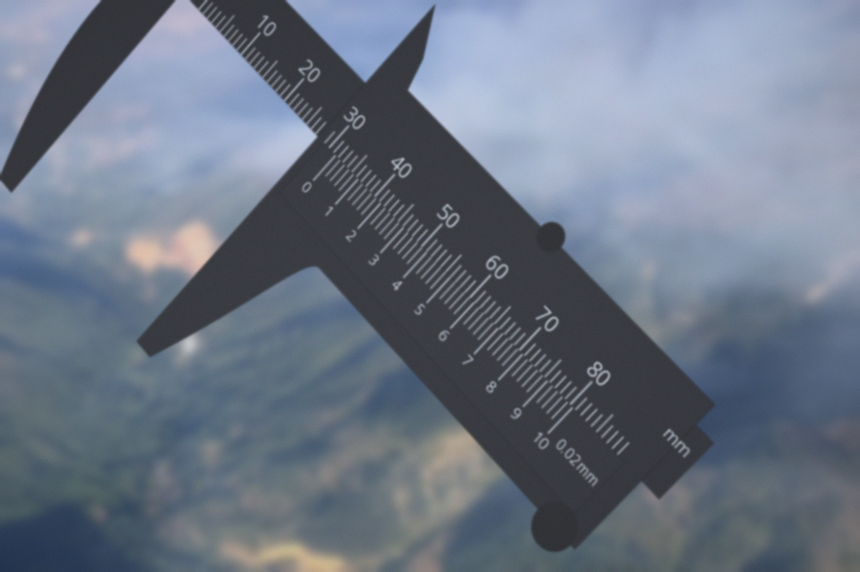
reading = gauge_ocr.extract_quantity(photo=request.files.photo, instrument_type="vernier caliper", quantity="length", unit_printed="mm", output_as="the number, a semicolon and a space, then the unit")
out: 31.5; mm
